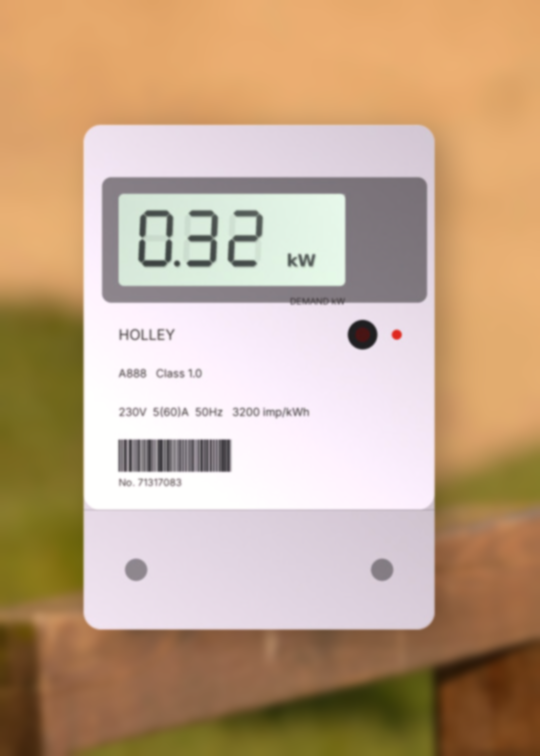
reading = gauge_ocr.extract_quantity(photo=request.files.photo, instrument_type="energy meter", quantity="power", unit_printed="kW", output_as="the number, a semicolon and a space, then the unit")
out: 0.32; kW
